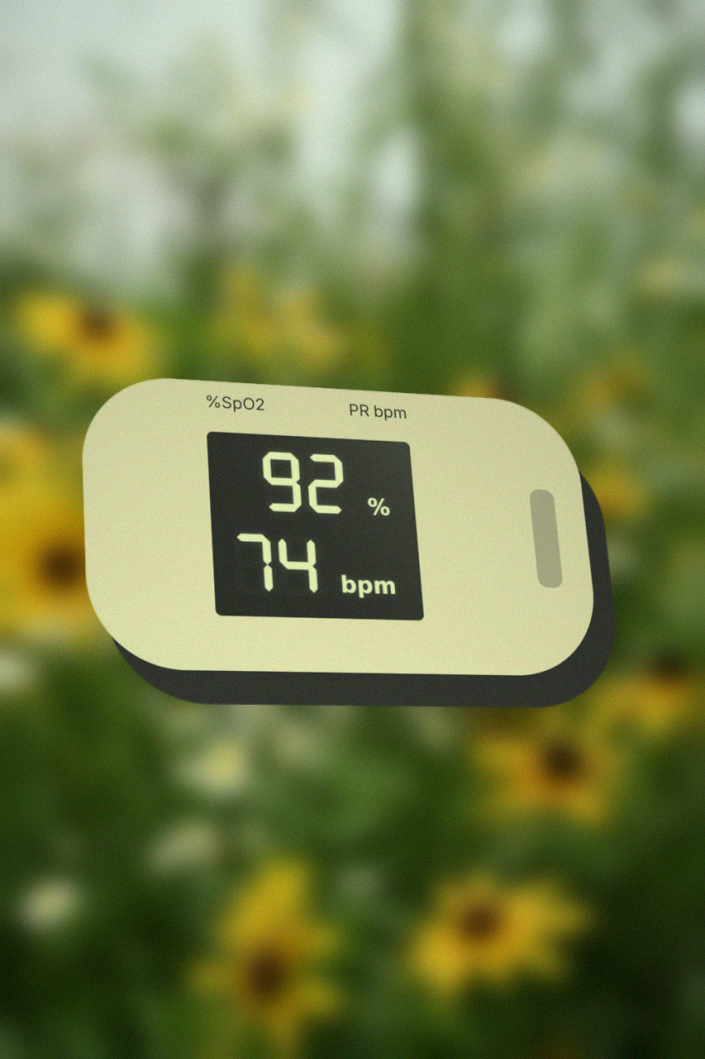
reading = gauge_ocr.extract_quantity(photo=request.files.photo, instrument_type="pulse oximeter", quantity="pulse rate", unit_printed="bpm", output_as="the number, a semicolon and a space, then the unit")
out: 74; bpm
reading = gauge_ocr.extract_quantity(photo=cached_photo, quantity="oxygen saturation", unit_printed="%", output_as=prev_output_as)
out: 92; %
